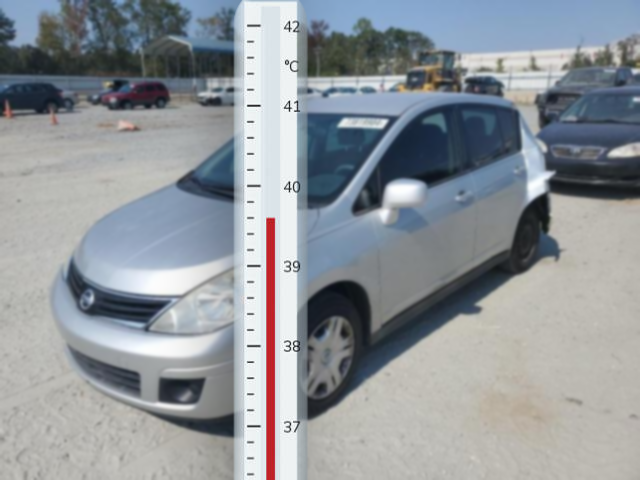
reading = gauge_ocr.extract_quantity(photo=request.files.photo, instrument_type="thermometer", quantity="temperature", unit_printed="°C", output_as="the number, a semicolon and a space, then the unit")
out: 39.6; °C
